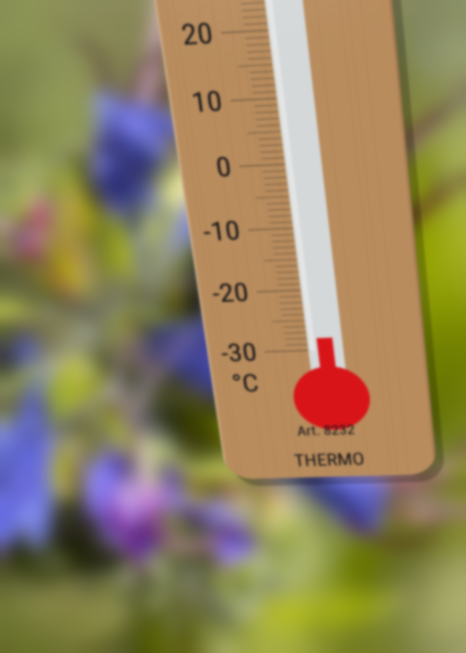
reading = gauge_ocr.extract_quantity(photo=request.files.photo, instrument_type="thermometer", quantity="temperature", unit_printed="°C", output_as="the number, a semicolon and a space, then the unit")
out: -28; °C
